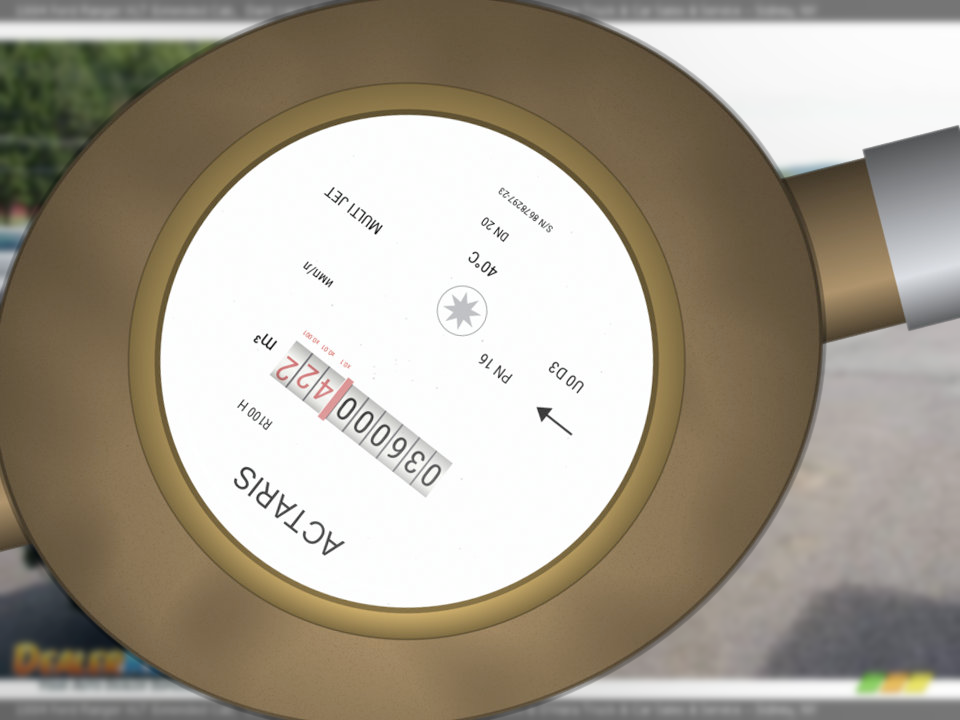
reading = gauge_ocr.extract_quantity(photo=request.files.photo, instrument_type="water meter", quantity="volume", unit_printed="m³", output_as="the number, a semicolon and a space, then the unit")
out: 36000.422; m³
